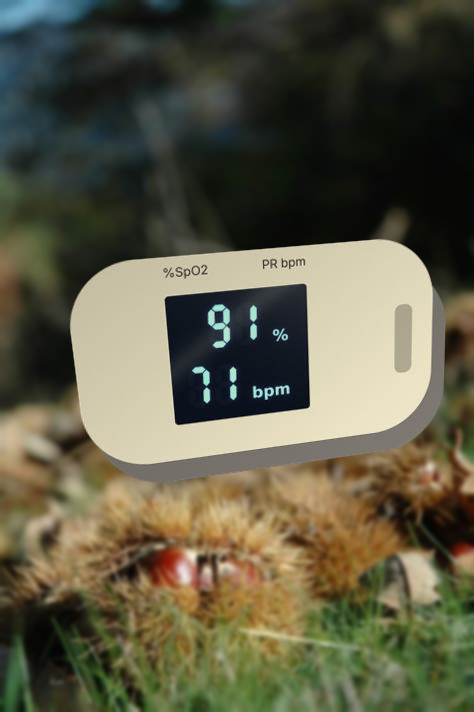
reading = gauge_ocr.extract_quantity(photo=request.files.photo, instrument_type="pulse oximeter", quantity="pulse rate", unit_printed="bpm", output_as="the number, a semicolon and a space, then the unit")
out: 71; bpm
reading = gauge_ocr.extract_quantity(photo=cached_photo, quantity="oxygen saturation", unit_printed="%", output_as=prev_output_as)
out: 91; %
